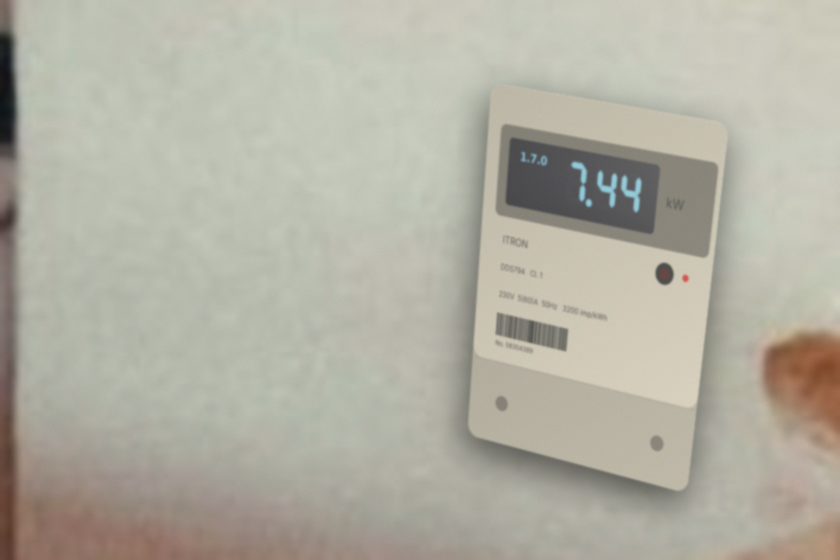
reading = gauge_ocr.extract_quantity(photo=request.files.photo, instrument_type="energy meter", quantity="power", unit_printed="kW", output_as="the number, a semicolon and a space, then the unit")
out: 7.44; kW
